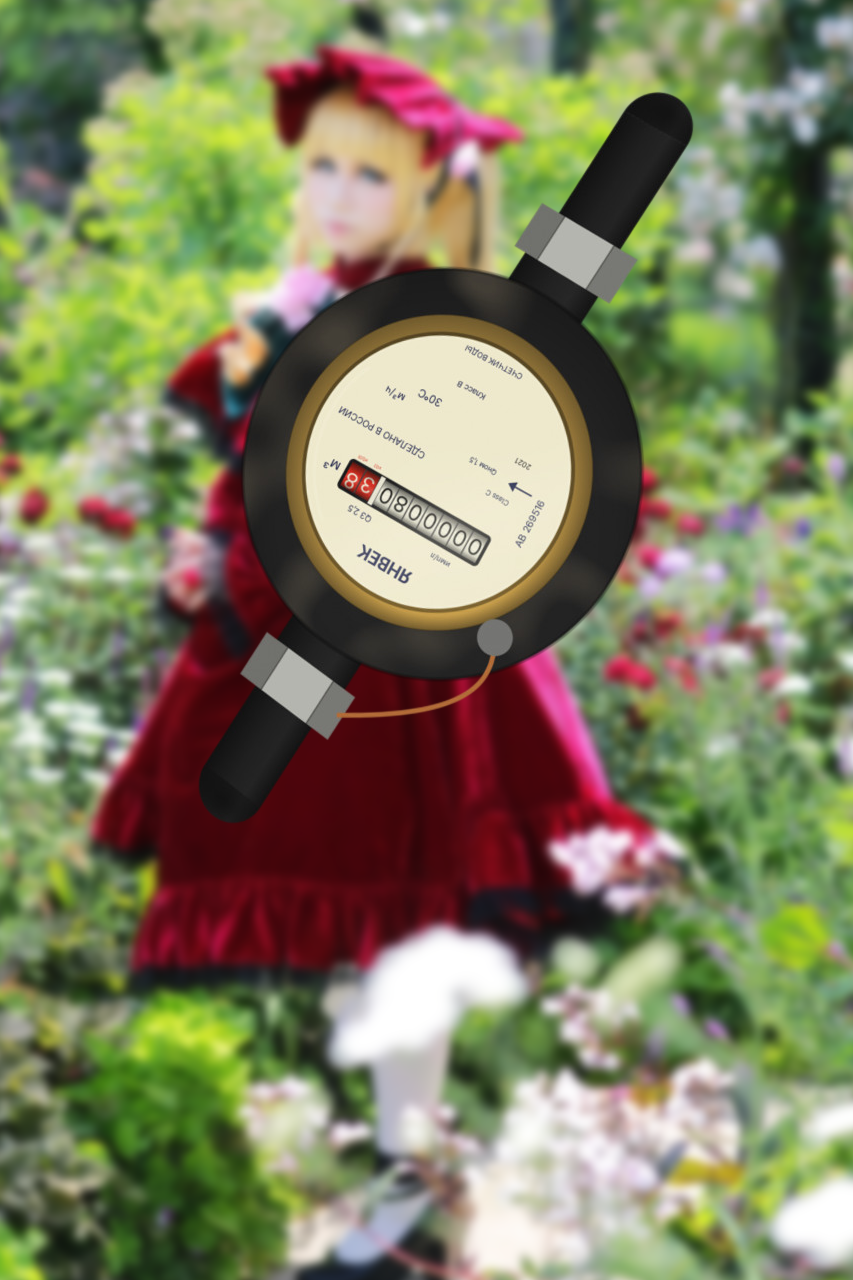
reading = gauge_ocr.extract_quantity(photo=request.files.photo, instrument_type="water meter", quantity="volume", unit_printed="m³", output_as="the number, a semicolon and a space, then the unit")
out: 80.38; m³
